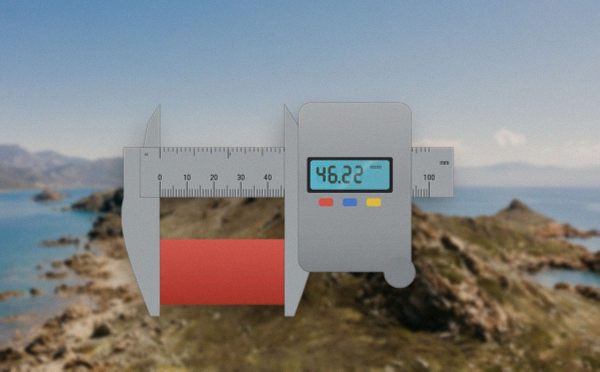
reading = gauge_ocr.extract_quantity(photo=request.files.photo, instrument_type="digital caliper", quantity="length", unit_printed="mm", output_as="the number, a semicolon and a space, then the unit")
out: 46.22; mm
